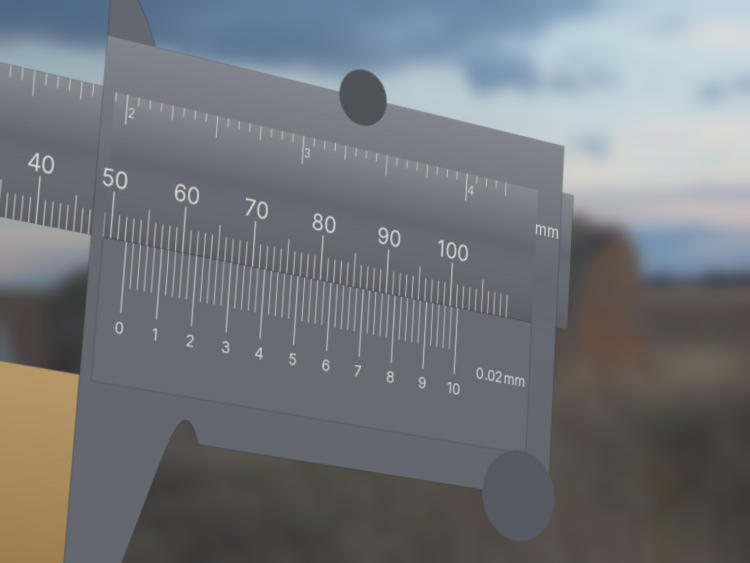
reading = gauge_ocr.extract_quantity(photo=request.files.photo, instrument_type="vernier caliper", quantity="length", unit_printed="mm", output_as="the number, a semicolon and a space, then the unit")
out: 52.2; mm
